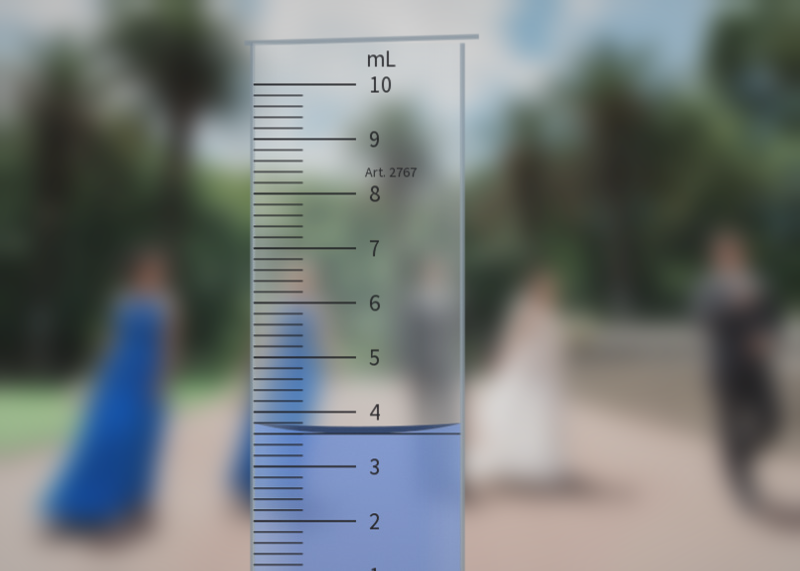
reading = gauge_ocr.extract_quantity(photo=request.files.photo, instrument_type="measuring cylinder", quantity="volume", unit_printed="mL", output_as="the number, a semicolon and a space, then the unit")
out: 3.6; mL
